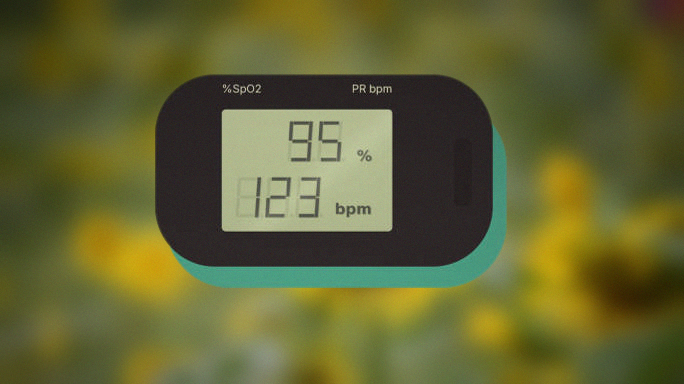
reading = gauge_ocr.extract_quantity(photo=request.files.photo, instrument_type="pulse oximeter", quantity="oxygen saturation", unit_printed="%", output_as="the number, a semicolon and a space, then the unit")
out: 95; %
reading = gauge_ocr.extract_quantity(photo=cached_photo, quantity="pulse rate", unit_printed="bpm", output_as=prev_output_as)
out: 123; bpm
